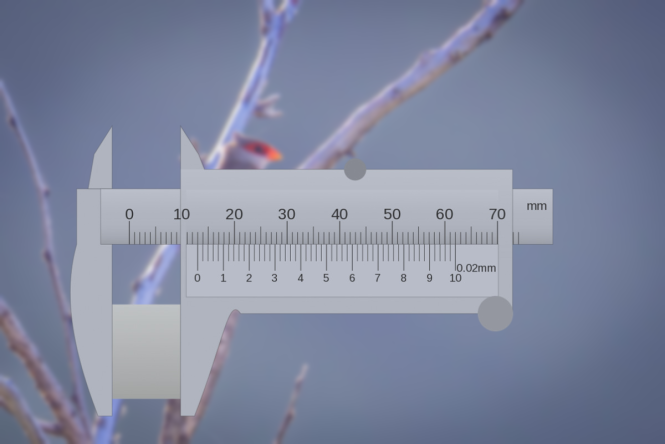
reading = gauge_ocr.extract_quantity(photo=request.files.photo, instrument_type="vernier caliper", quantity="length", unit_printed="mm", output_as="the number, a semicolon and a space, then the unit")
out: 13.0; mm
